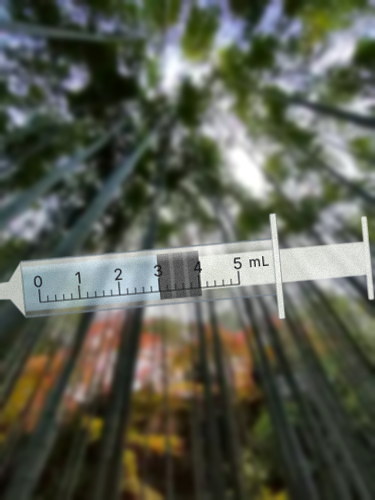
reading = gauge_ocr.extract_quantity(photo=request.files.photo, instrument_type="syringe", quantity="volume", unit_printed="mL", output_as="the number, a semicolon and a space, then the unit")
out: 3; mL
